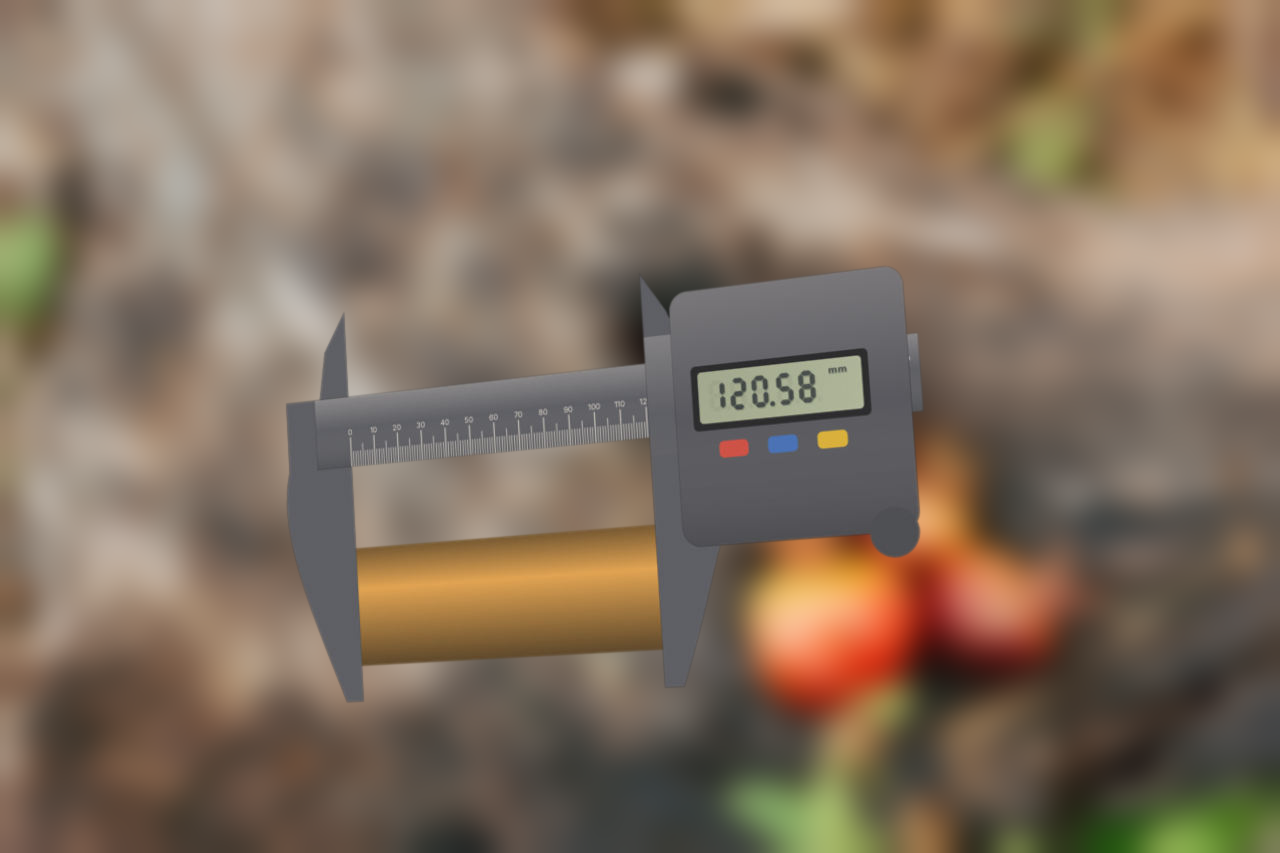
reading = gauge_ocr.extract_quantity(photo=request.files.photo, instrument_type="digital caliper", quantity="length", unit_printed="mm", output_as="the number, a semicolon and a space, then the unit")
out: 120.58; mm
